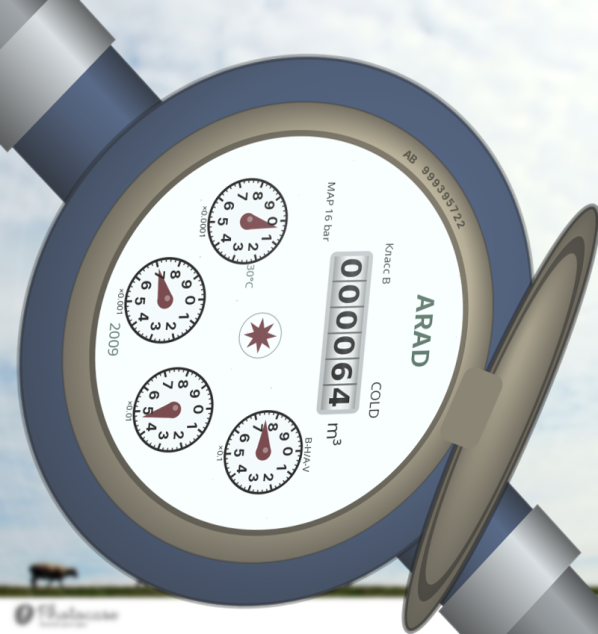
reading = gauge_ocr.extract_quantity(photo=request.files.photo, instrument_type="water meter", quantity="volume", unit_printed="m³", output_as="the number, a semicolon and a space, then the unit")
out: 64.7470; m³
